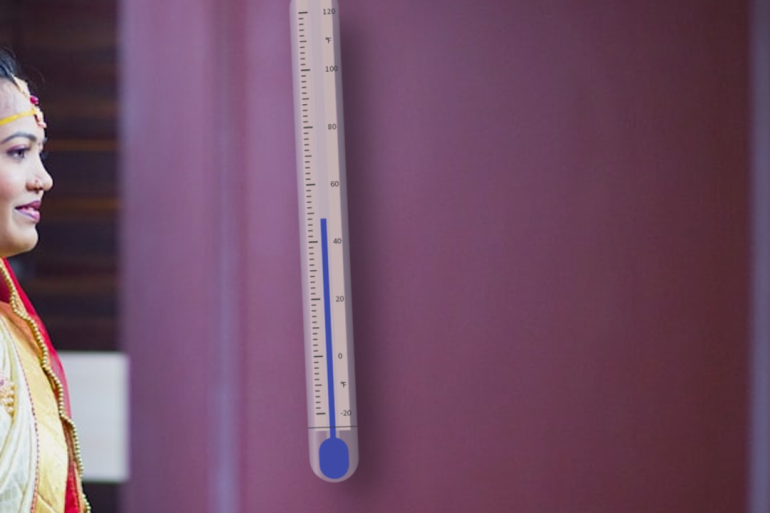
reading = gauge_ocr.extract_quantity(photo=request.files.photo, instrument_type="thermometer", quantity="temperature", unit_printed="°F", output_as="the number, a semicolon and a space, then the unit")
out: 48; °F
